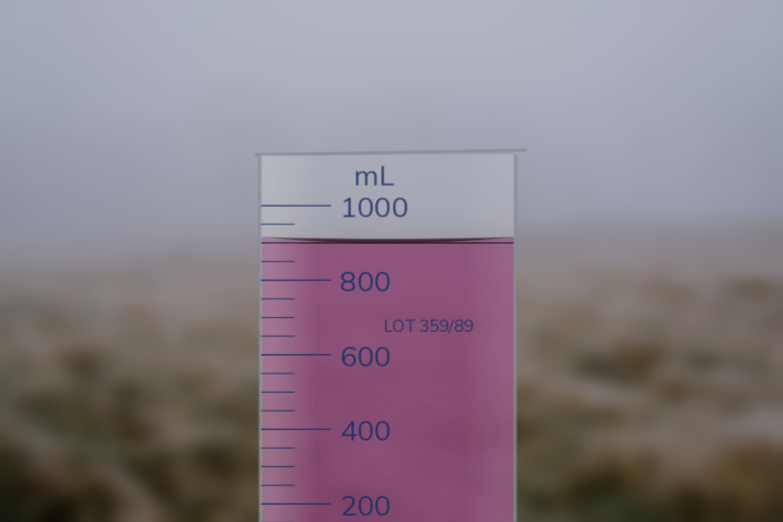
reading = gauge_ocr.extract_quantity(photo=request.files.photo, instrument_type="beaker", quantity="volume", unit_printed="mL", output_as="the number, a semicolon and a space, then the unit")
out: 900; mL
